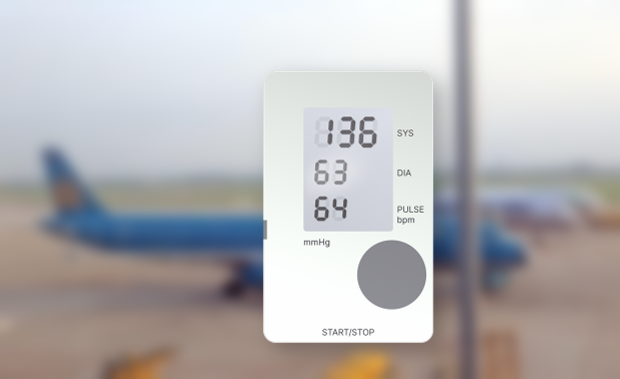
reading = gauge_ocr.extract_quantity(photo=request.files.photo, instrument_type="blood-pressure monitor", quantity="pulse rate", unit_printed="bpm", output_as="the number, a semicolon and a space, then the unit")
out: 64; bpm
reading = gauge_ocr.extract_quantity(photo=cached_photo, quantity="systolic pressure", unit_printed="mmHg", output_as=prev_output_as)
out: 136; mmHg
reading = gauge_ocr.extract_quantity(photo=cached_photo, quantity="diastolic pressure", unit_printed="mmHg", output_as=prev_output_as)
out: 63; mmHg
